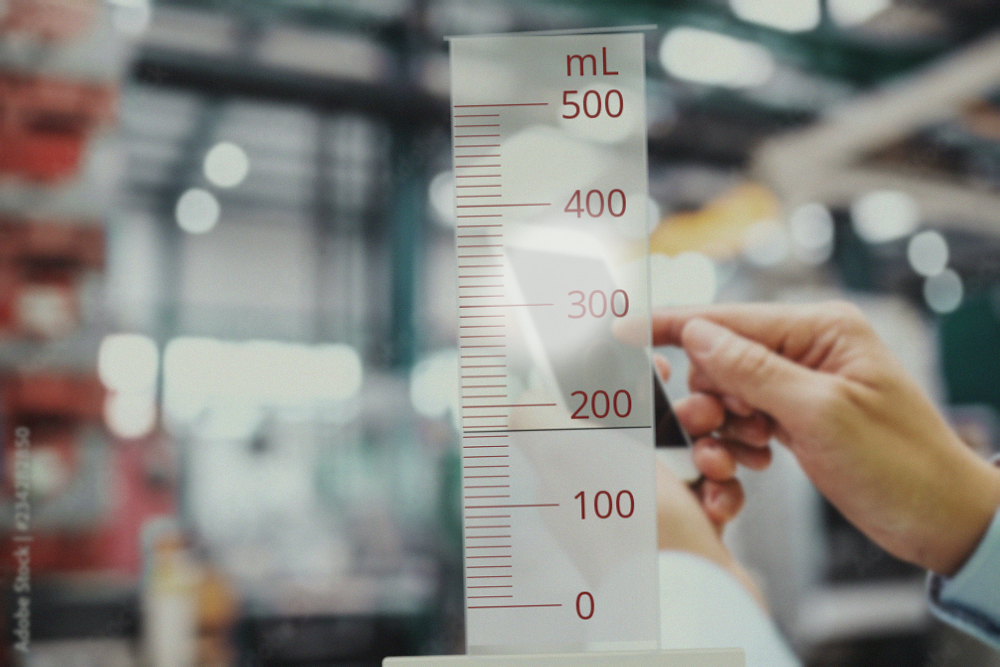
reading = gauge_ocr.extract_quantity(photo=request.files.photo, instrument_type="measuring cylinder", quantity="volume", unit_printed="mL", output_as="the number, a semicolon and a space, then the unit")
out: 175; mL
